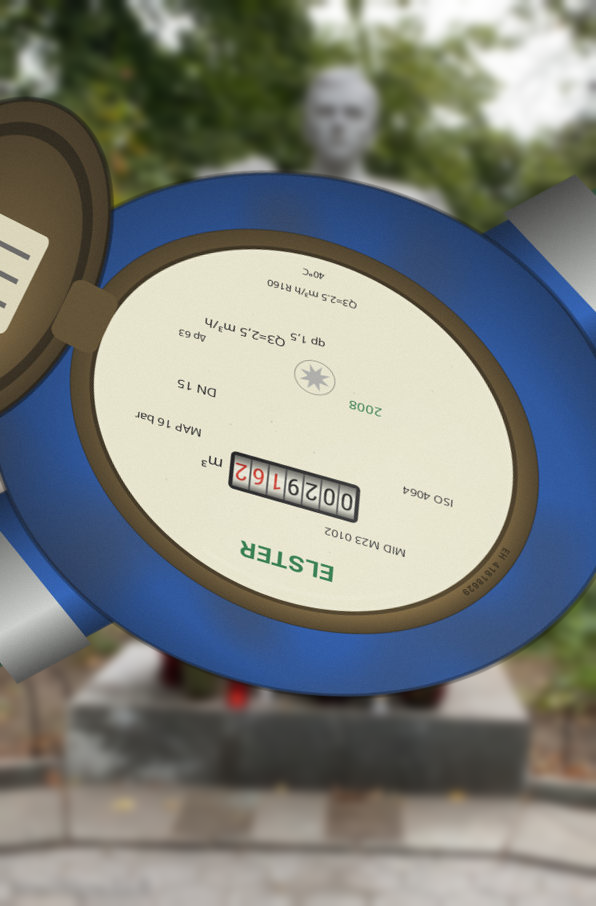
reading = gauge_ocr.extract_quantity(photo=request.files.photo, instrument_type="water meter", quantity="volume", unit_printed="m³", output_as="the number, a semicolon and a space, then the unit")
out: 29.162; m³
